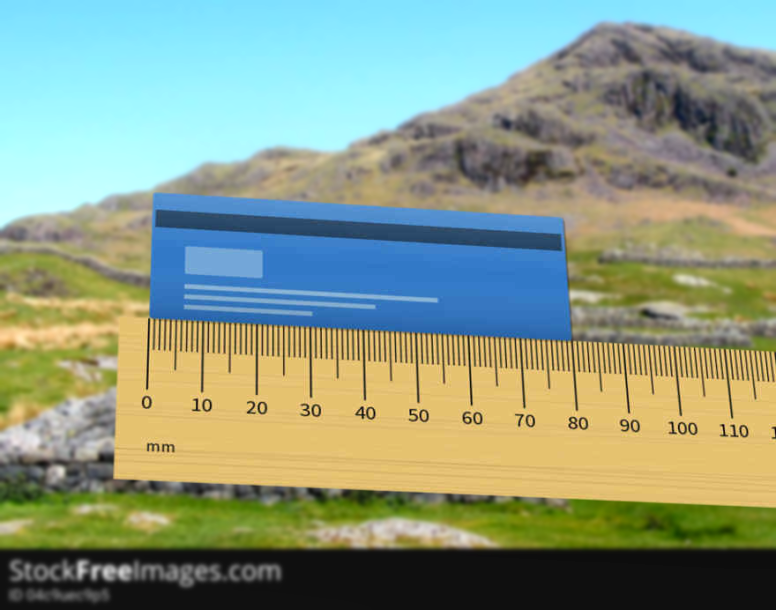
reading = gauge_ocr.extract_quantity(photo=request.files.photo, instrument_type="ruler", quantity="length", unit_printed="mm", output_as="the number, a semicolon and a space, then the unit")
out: 80; mm
